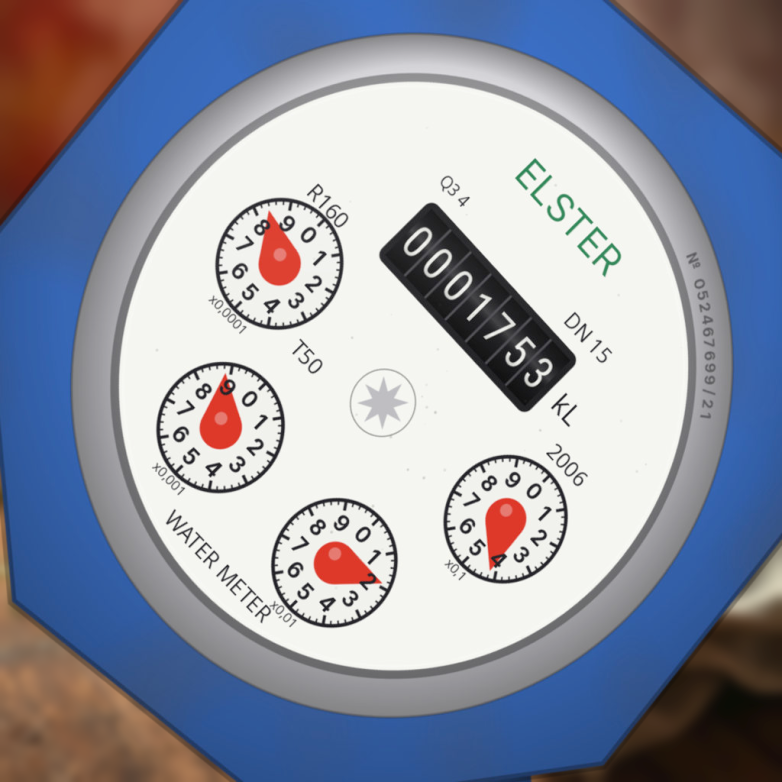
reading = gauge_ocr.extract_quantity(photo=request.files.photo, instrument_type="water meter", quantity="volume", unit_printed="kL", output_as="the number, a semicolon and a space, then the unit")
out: 1753.4188; kL
